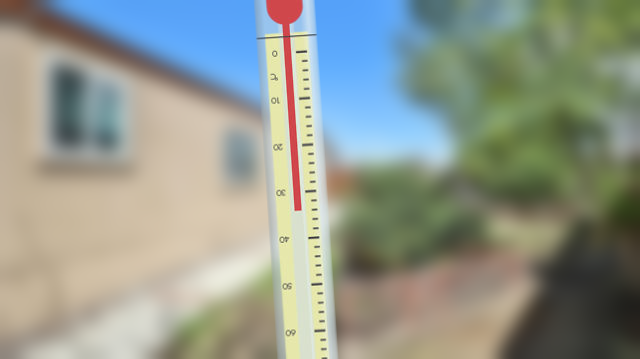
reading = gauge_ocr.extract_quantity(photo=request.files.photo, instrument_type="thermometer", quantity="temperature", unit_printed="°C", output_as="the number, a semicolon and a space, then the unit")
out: 34; °C
